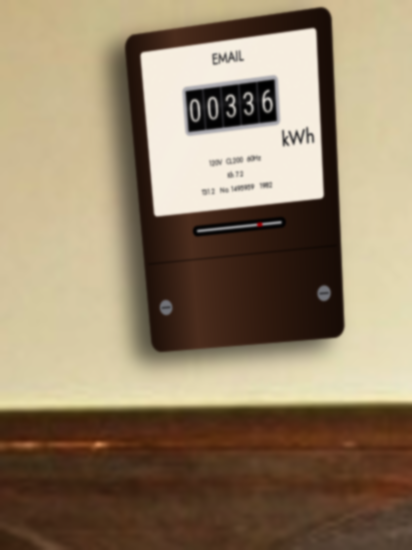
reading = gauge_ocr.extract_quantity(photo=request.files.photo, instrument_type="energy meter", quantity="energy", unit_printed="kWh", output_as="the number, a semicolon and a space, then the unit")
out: 336; kWh
